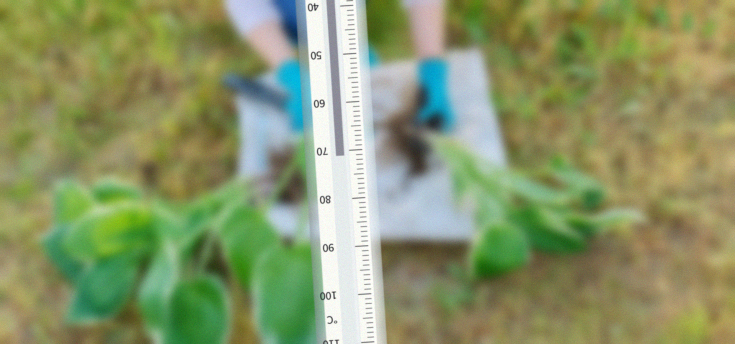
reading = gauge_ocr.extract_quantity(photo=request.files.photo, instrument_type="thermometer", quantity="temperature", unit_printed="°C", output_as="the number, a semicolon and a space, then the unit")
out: 71; °C
